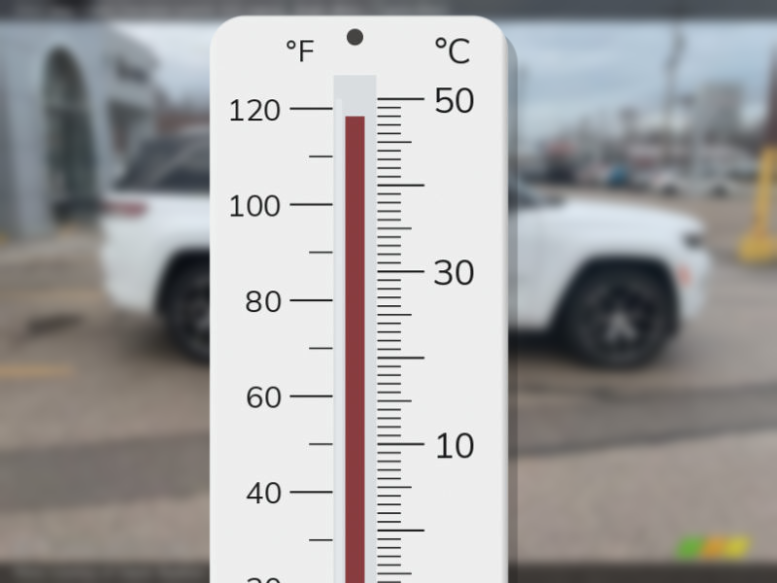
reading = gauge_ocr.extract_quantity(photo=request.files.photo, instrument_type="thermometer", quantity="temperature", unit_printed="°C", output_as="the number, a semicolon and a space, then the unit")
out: 48; °C
